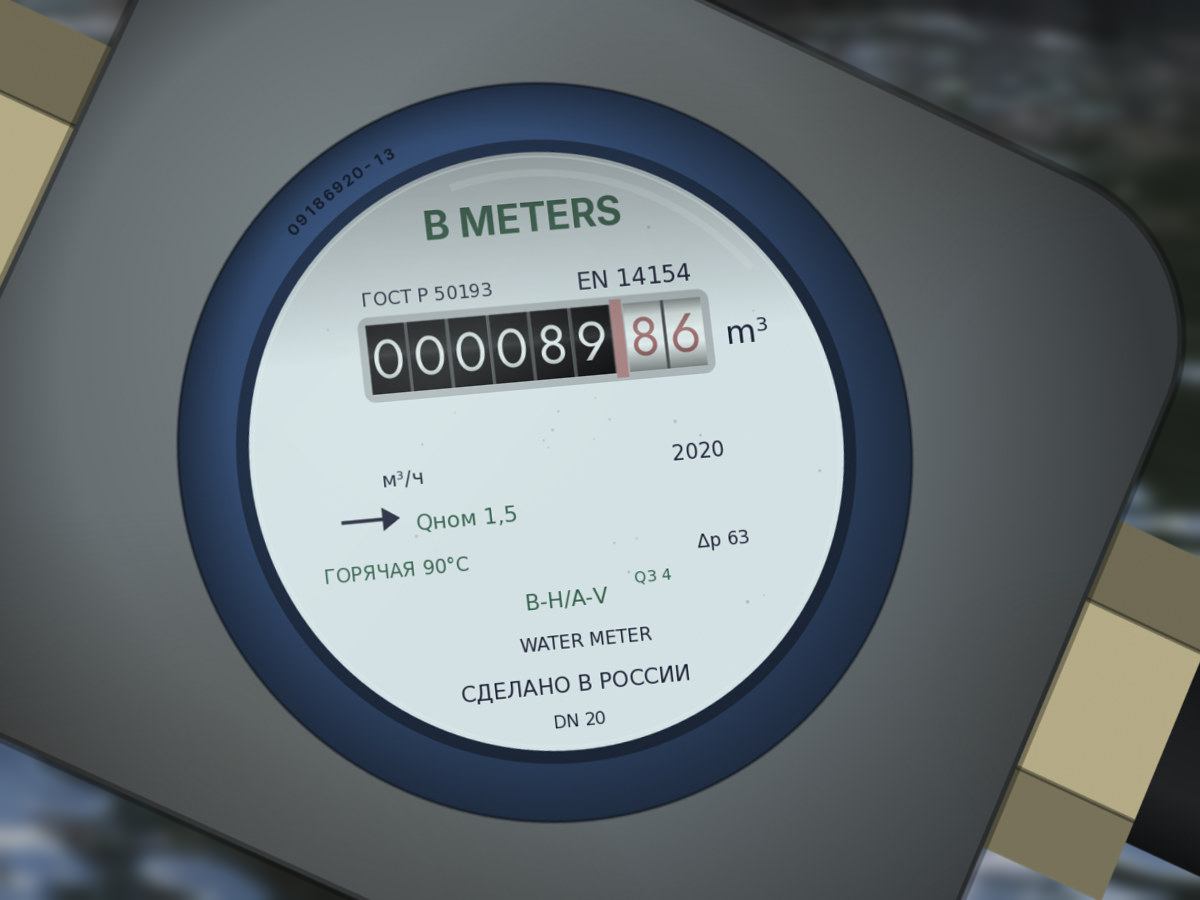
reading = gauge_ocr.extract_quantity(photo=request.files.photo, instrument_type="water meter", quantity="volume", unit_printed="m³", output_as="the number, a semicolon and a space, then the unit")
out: 89.86; m³
